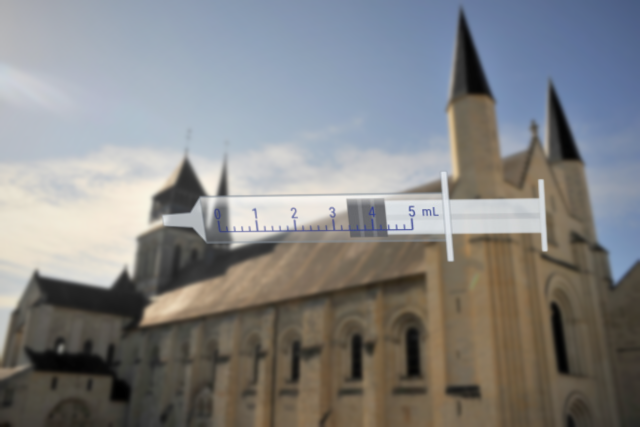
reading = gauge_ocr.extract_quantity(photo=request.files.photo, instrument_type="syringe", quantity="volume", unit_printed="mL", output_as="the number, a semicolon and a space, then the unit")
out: 3.4; mL
